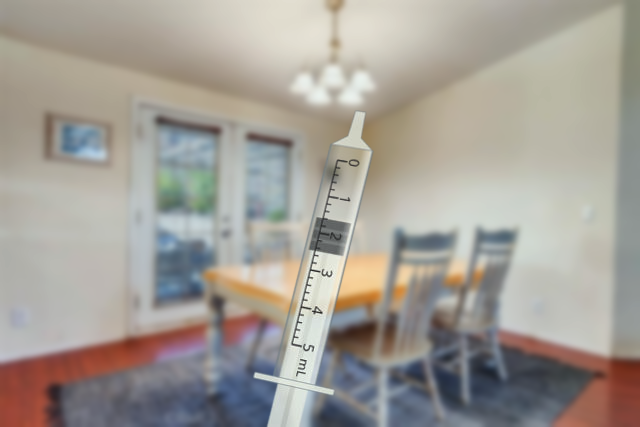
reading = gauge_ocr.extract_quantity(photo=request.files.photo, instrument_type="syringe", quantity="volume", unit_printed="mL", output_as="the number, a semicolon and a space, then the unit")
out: 1.6; mL
